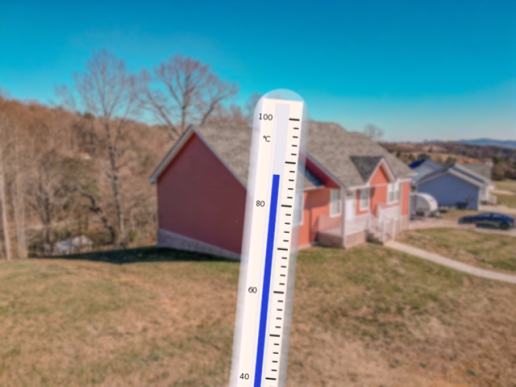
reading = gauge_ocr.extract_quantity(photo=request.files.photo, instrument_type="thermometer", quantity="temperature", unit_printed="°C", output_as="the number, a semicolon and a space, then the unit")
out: 87; °C
